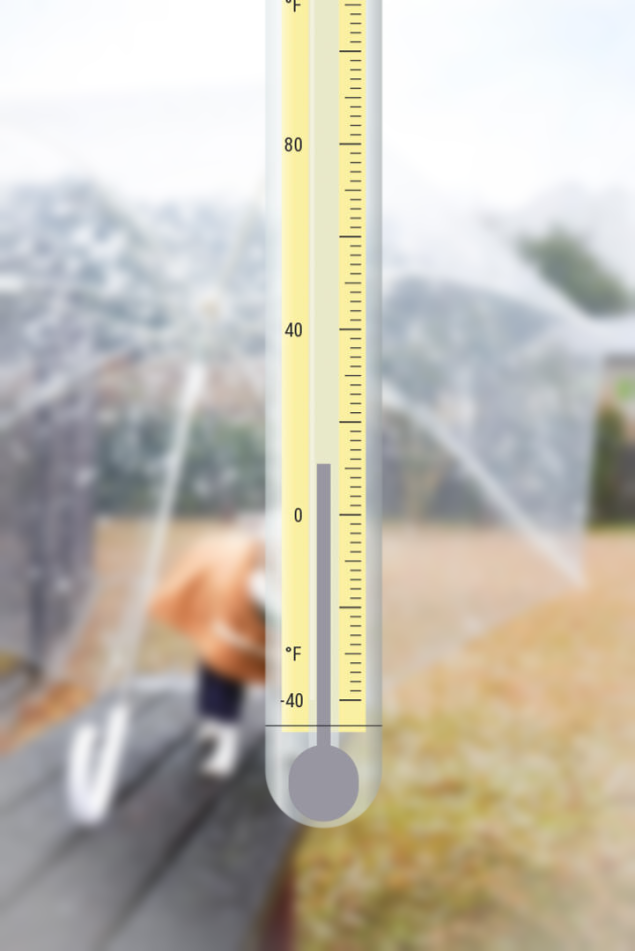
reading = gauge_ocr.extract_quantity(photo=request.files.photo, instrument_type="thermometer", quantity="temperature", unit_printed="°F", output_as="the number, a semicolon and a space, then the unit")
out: 11; °F
